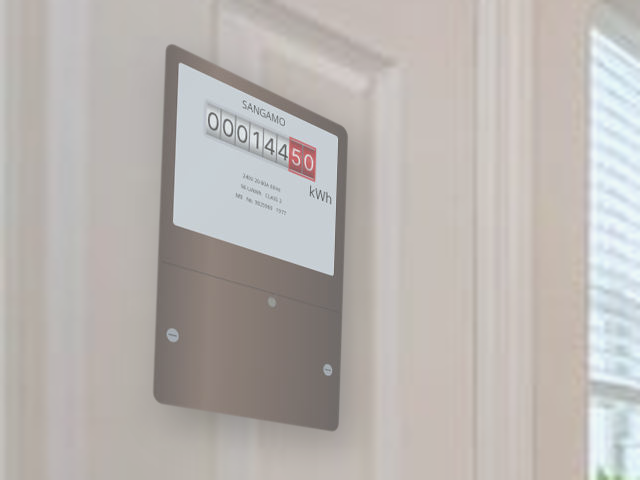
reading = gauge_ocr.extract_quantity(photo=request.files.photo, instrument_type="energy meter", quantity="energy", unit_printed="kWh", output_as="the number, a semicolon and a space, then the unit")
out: 144.50; kWh
